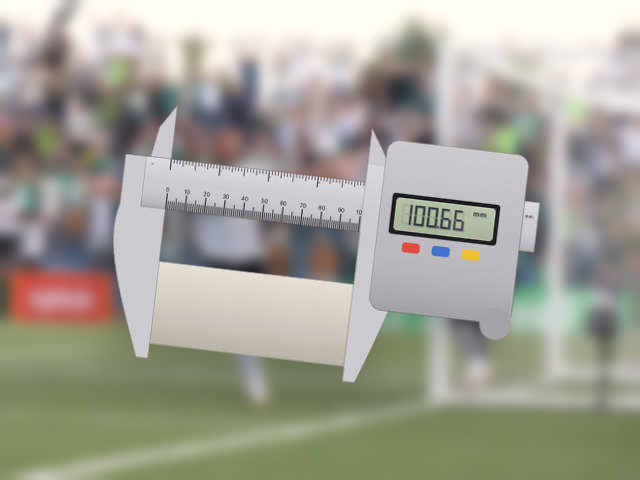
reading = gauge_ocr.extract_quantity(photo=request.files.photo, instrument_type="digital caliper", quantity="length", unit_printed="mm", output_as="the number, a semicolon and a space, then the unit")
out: 100.66; mm
